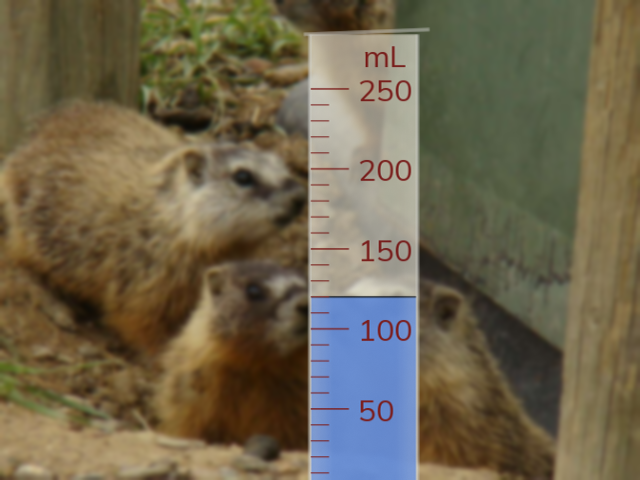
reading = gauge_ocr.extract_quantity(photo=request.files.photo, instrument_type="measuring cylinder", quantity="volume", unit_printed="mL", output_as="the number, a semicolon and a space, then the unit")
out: 120; mL
